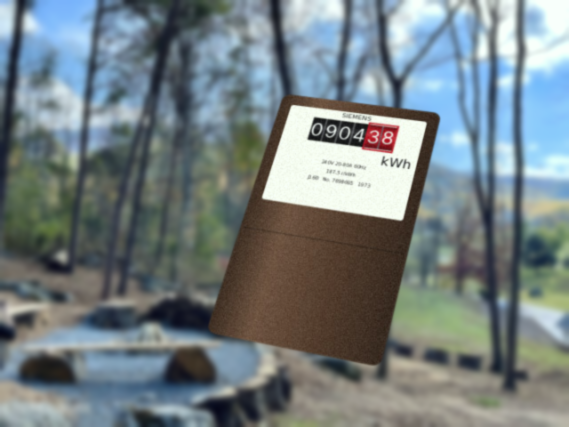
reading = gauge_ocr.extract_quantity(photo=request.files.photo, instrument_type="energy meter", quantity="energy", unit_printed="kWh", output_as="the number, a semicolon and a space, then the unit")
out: 904.38; kWh
